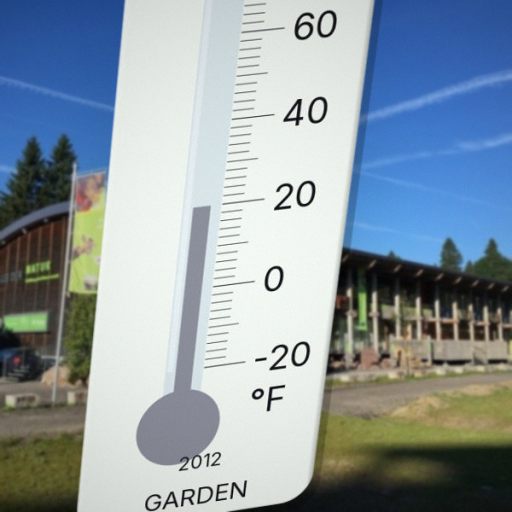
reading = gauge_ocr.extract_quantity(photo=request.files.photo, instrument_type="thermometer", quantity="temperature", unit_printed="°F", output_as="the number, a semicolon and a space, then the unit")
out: 20; °F
